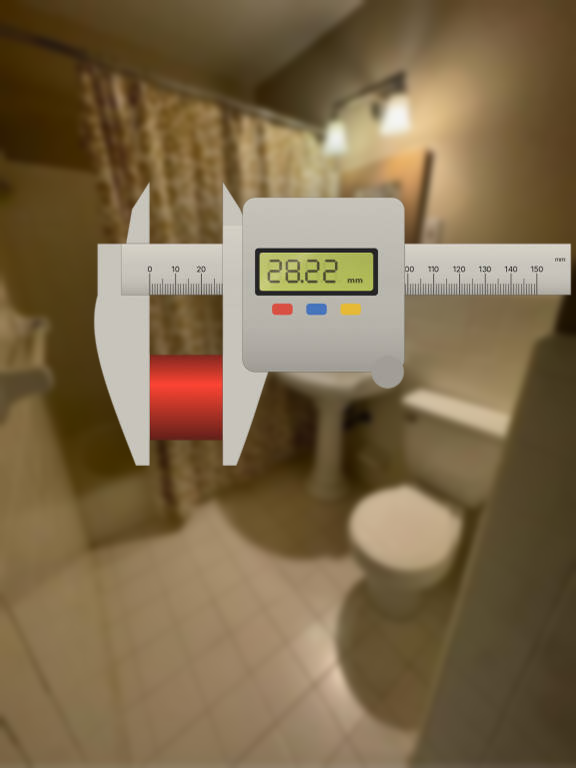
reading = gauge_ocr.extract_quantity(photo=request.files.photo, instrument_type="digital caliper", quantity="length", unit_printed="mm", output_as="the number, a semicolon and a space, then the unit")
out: 28.22; mm
